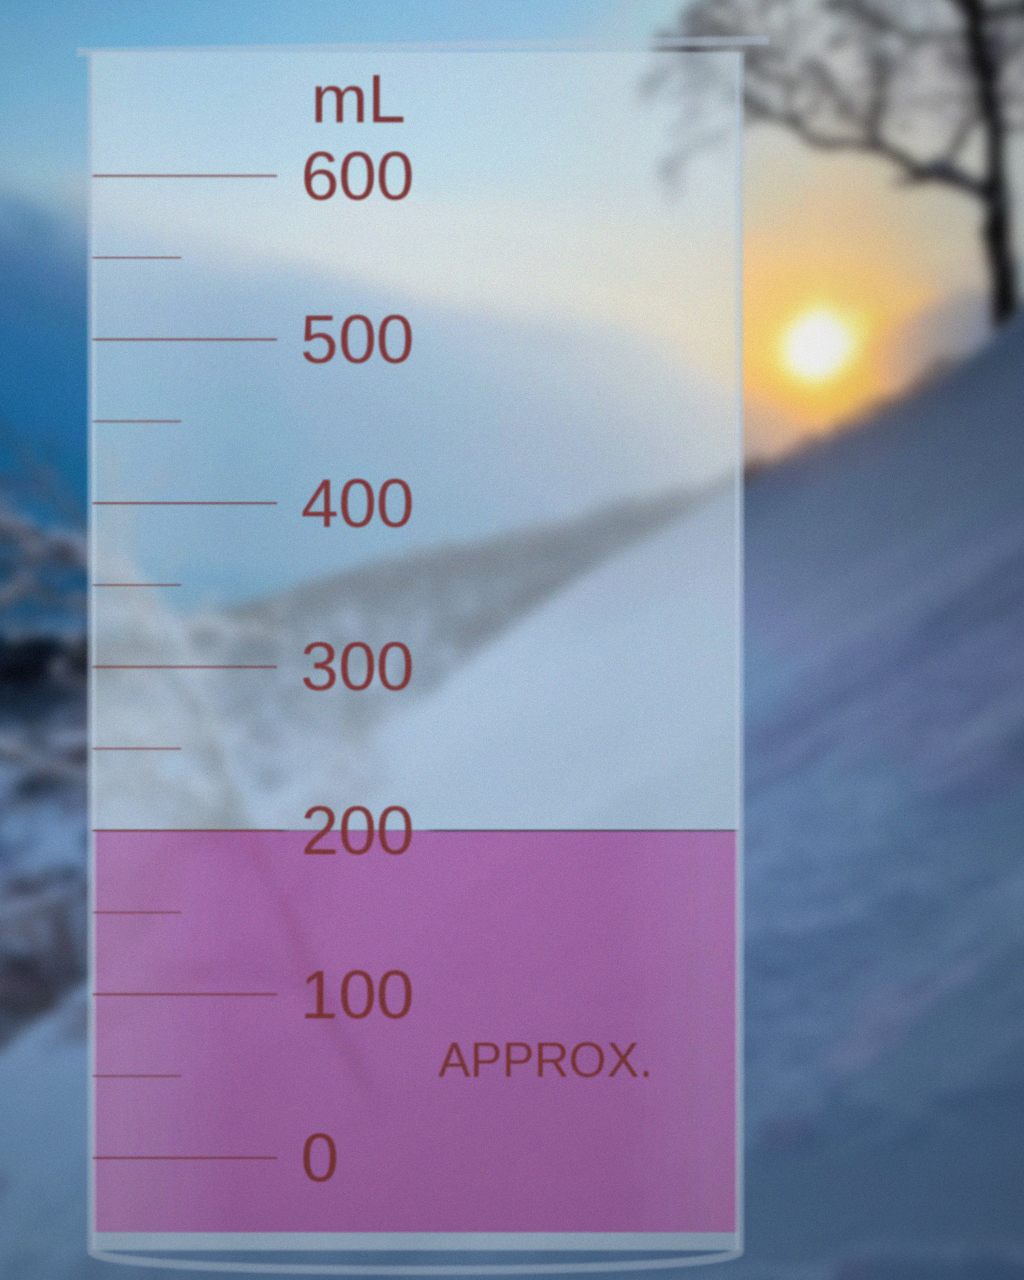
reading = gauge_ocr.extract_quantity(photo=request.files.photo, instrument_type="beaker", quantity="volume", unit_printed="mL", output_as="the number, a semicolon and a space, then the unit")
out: 200; mL
